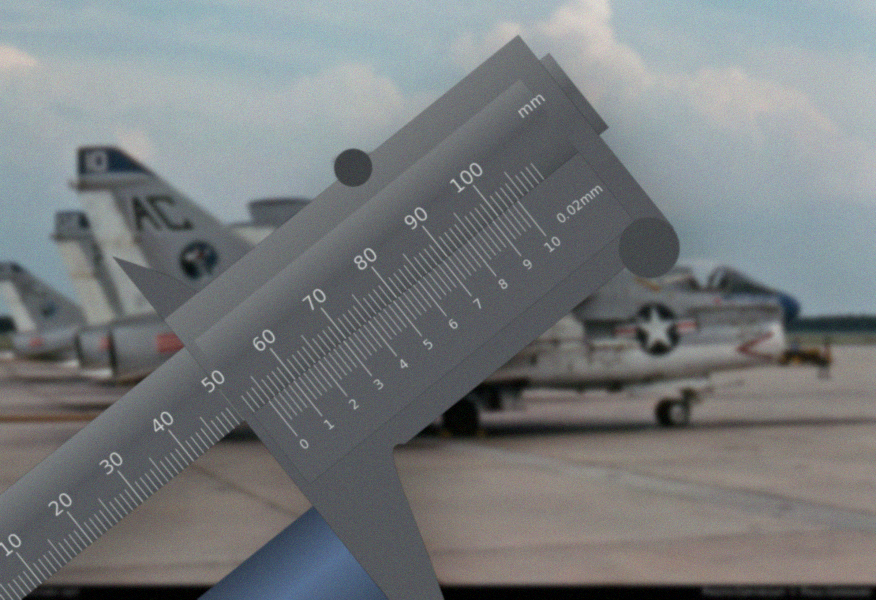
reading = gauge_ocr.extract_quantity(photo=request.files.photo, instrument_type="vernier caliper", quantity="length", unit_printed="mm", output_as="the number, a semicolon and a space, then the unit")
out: 54.8; mm
